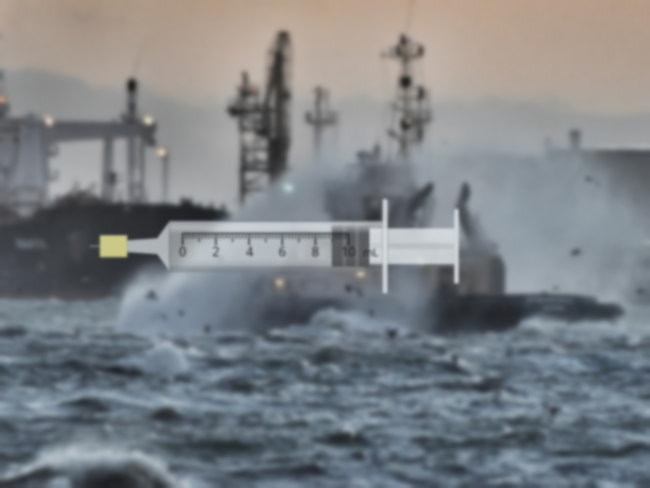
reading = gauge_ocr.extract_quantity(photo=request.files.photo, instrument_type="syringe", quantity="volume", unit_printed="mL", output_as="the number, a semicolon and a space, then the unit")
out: 9; mL
